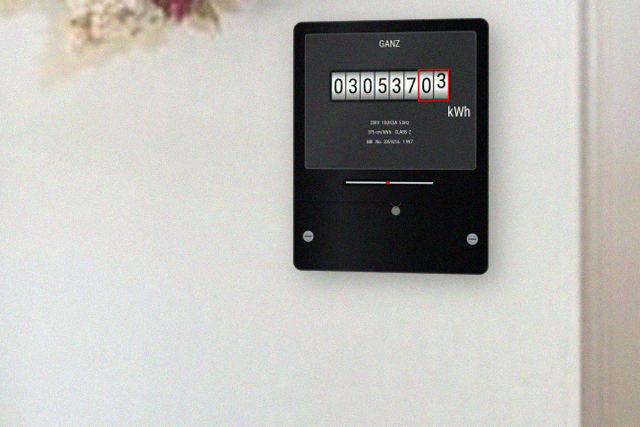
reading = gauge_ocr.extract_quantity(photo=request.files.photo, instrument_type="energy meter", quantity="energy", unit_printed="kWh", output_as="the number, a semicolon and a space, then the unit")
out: 30537.03; kWh
